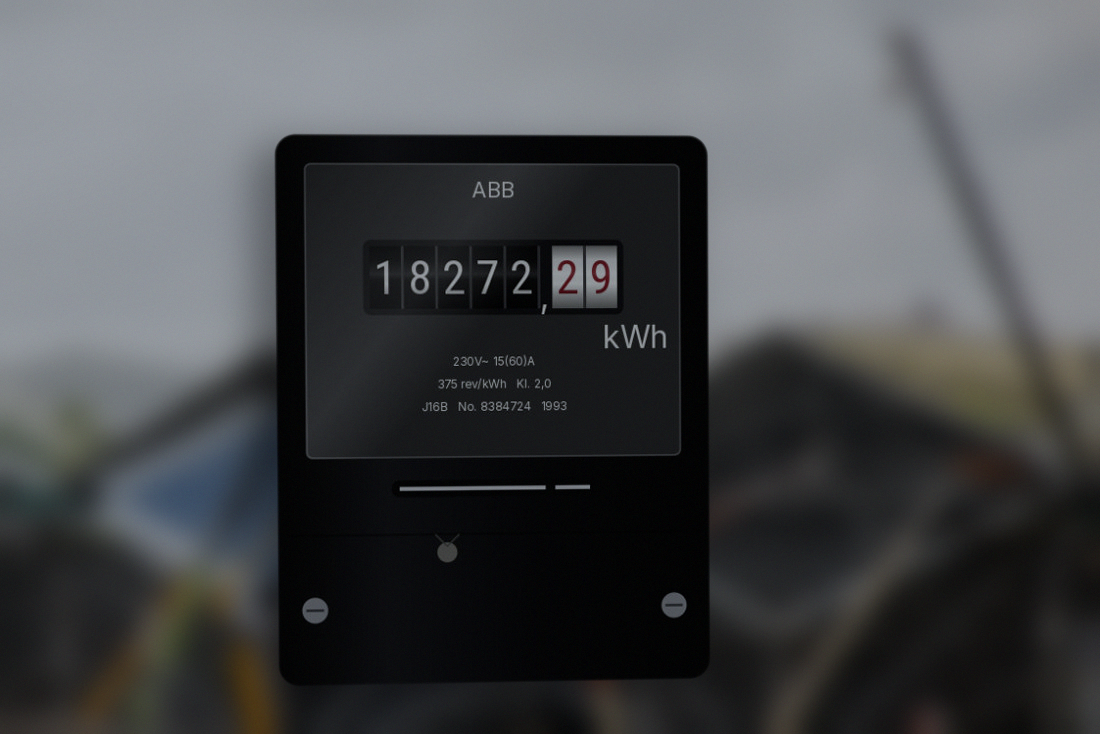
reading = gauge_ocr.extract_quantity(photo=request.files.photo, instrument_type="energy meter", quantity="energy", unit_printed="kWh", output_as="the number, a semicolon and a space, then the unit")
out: 18272.29; kWh
